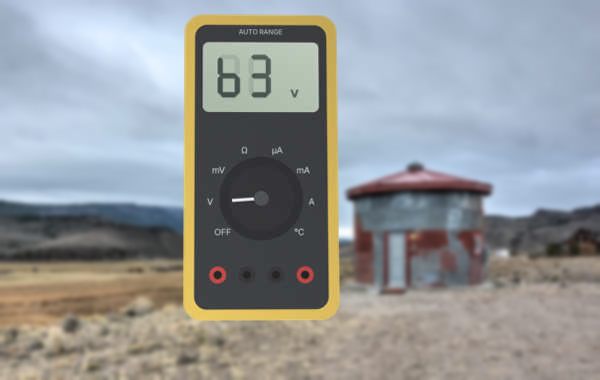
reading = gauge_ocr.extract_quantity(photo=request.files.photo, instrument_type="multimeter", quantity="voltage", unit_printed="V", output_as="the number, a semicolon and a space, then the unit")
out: 63; V
